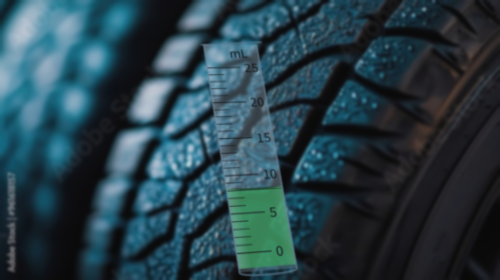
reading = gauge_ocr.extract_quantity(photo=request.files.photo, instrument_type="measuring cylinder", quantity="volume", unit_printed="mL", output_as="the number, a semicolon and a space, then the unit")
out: 8; mL
